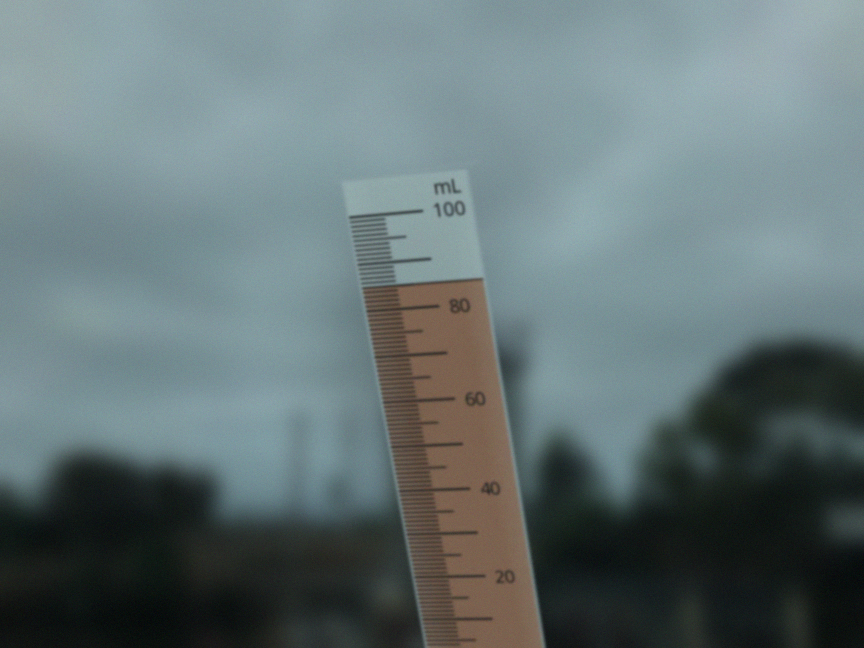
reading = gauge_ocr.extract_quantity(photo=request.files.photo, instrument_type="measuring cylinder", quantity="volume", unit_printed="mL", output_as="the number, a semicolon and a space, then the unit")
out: 85; mL
